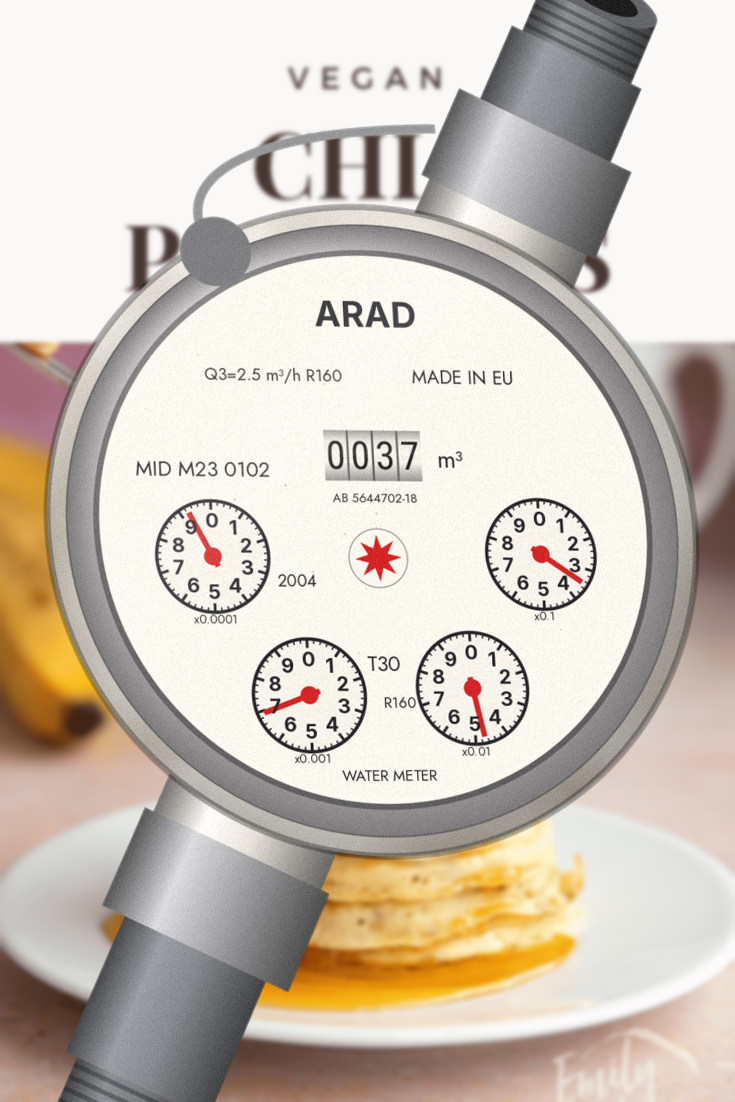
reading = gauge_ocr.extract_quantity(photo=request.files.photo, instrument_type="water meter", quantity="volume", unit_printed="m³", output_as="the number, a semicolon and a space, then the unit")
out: 37.3469; m³
